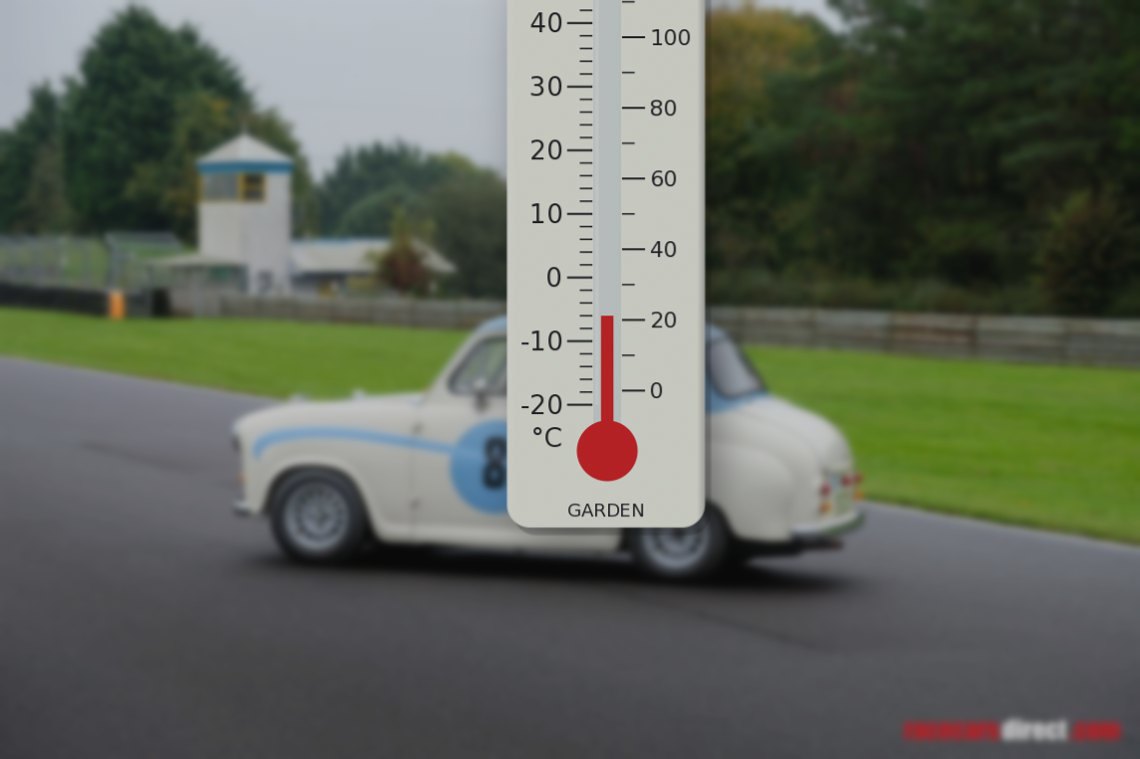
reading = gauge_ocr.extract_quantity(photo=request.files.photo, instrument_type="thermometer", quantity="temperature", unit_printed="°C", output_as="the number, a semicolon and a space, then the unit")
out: -6; °C
